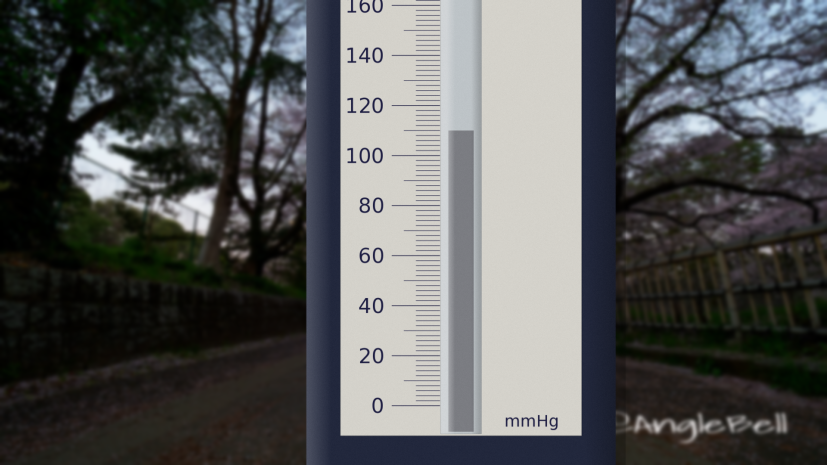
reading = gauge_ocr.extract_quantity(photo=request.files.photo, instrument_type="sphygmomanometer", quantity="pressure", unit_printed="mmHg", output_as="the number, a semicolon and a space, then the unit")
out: 110; mmHg
